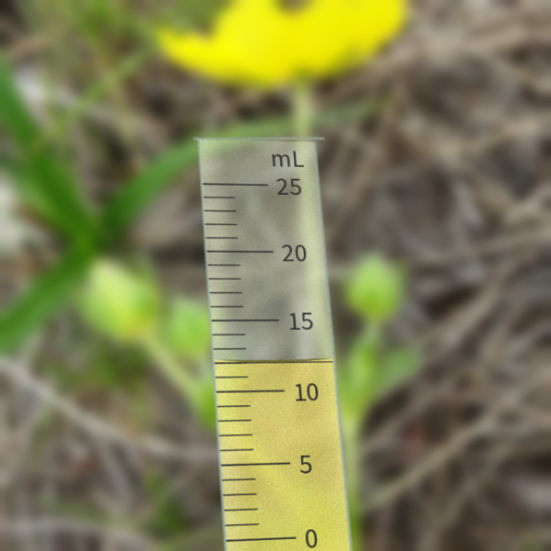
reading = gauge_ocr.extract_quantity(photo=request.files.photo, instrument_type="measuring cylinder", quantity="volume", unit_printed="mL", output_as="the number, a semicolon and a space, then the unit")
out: 12; mL
